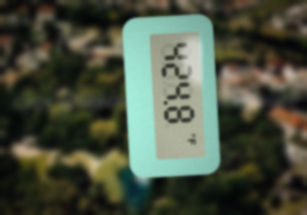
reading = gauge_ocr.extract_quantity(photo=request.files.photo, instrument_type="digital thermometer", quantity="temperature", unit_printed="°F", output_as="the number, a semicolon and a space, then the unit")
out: 424.8; °F
